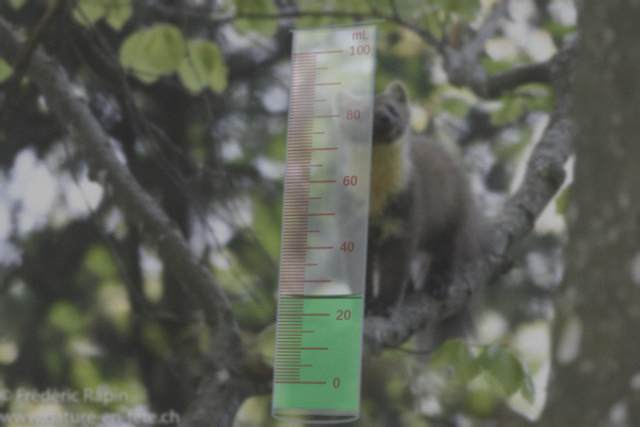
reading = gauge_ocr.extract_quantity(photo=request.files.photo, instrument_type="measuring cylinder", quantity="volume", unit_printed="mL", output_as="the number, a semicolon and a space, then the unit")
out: 25; mL
